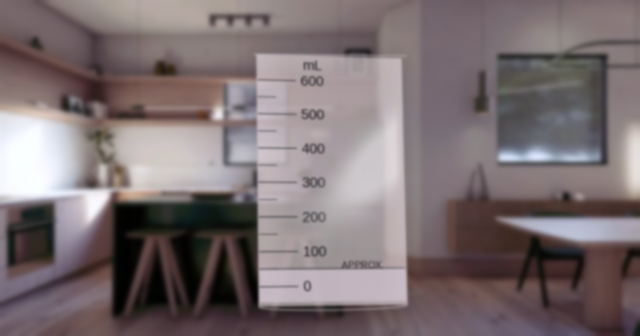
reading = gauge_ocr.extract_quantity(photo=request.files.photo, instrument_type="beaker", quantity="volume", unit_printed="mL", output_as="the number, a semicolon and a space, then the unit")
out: 50; mL
